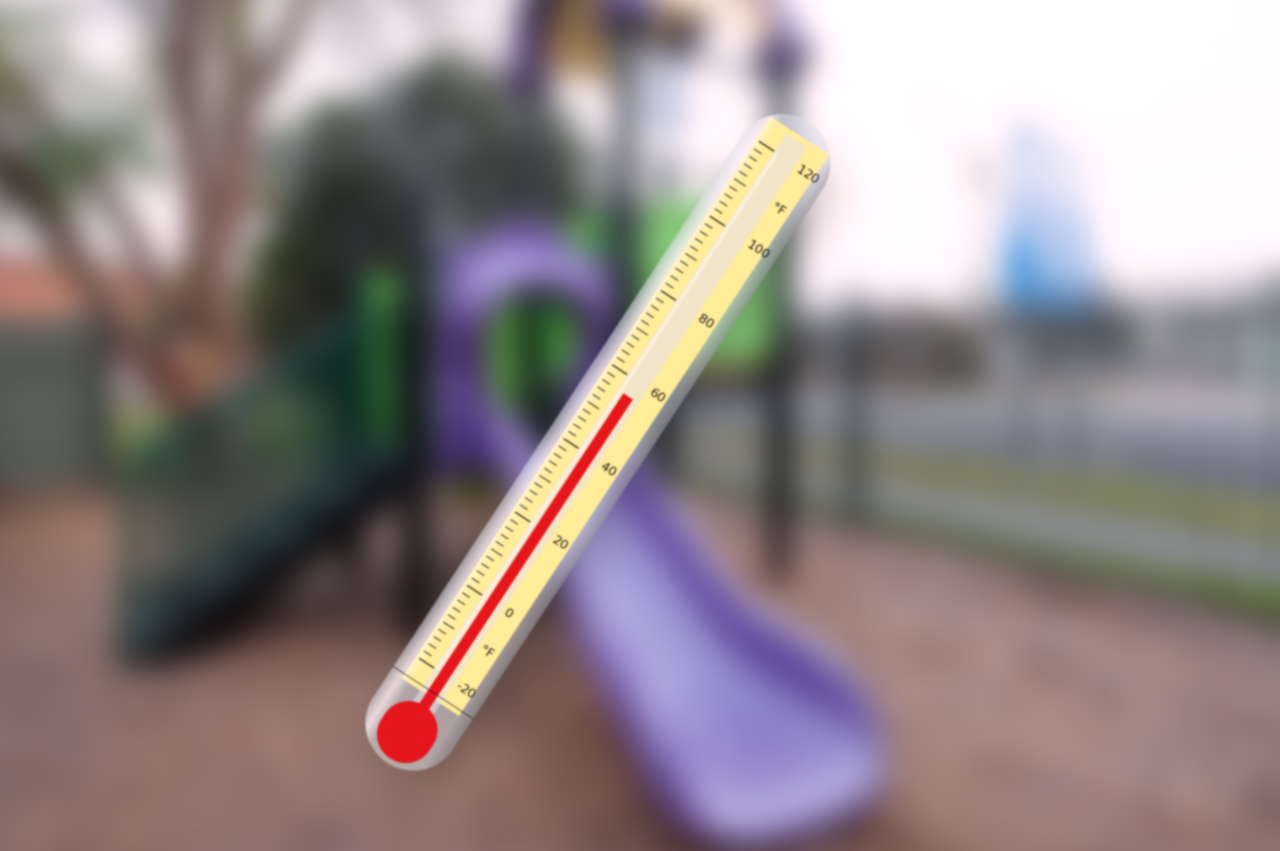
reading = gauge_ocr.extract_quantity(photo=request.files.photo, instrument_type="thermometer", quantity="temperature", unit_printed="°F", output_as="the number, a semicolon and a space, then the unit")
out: 56; °F
